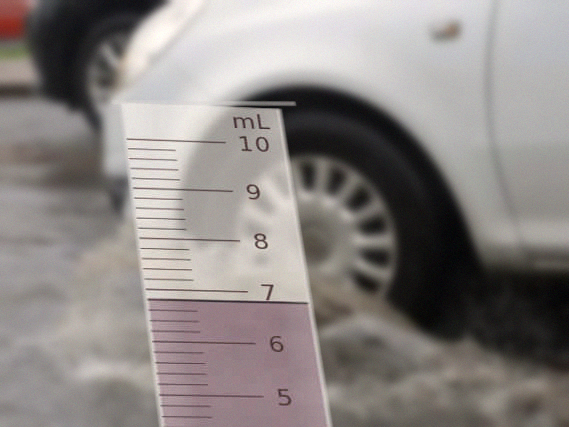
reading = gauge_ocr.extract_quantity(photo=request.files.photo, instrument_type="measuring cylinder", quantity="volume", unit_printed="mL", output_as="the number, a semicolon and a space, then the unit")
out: 6.8; mL
